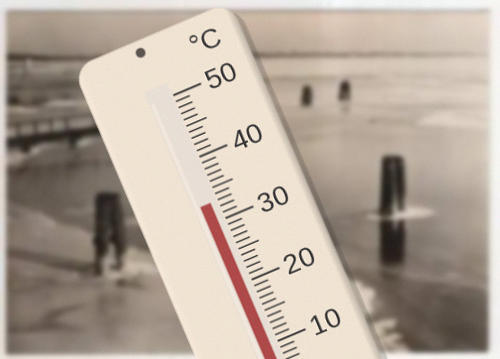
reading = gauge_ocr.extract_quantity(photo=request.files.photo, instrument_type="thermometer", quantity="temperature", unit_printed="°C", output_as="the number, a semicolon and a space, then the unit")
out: 33; °C
